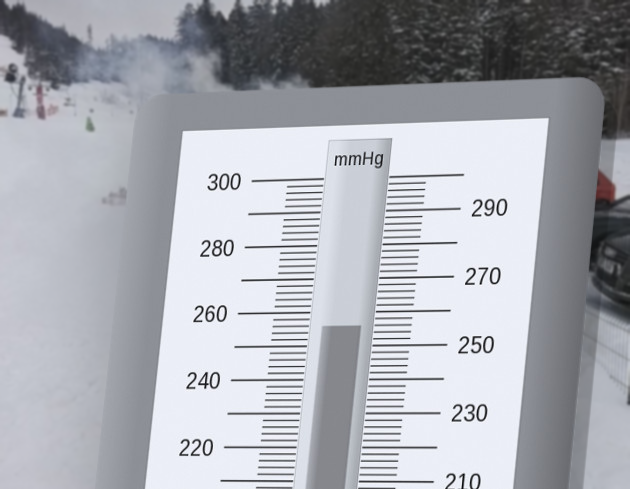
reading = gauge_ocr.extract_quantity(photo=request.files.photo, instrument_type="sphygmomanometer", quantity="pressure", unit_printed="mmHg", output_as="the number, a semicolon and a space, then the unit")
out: 256; mmHg
